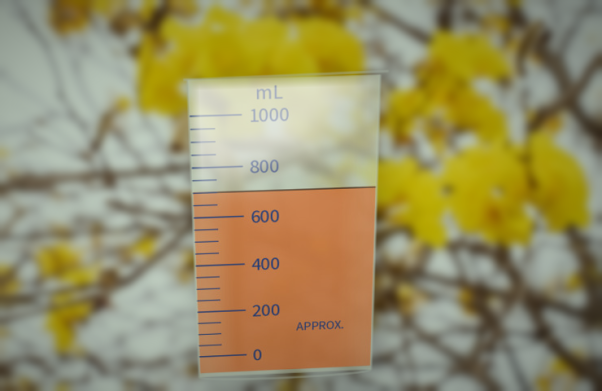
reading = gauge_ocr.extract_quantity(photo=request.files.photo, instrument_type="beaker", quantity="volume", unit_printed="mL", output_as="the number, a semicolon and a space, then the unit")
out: 700; mL
